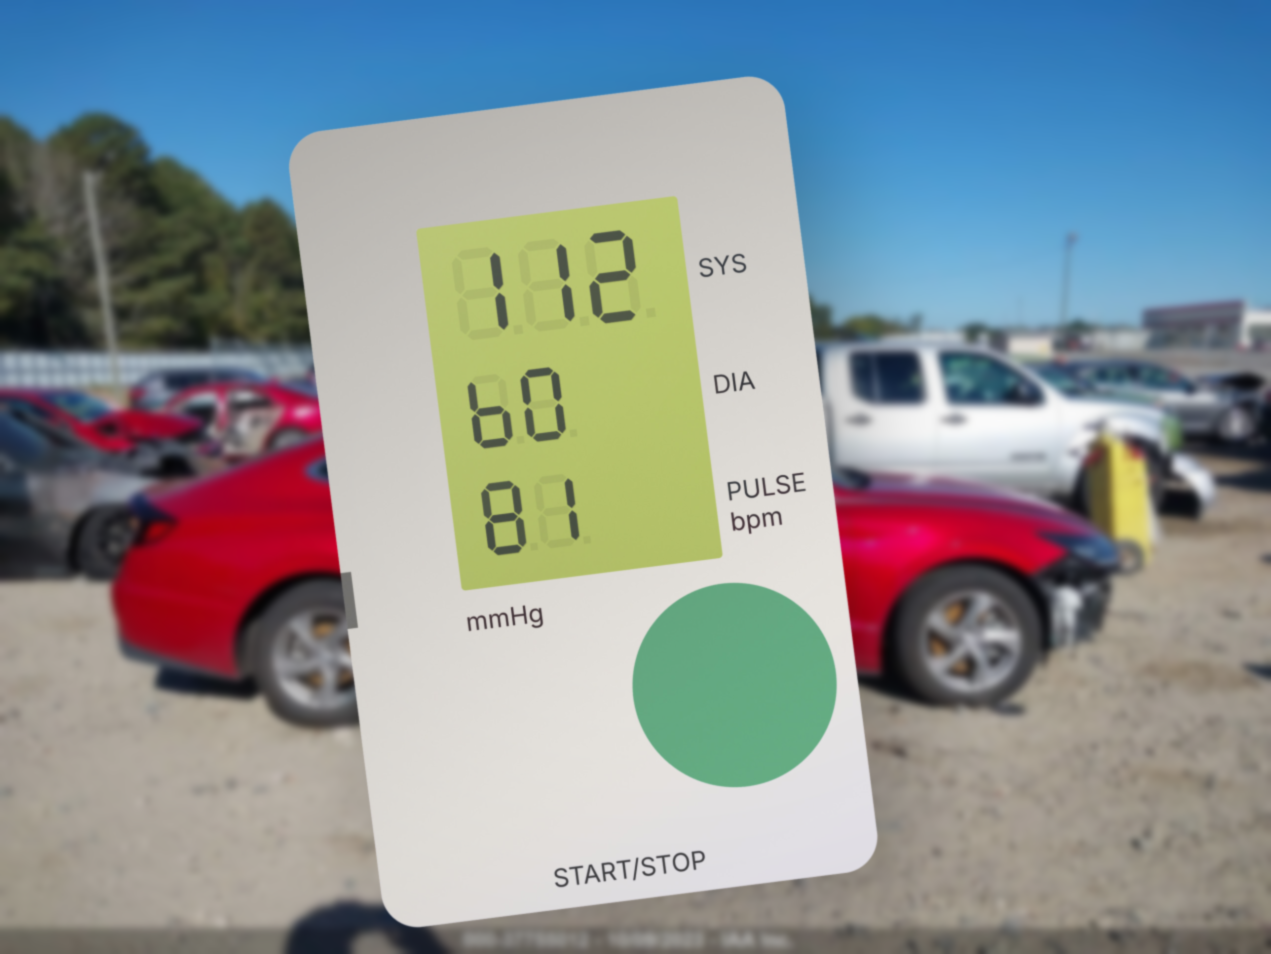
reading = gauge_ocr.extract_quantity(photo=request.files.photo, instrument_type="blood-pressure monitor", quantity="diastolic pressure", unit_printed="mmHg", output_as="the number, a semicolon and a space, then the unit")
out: 60; mmHg
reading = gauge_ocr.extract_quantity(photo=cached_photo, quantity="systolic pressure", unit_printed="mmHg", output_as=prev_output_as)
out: 112; mmHg
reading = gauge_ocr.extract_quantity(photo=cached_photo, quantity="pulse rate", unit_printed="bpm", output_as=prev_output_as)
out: 81; bpm
